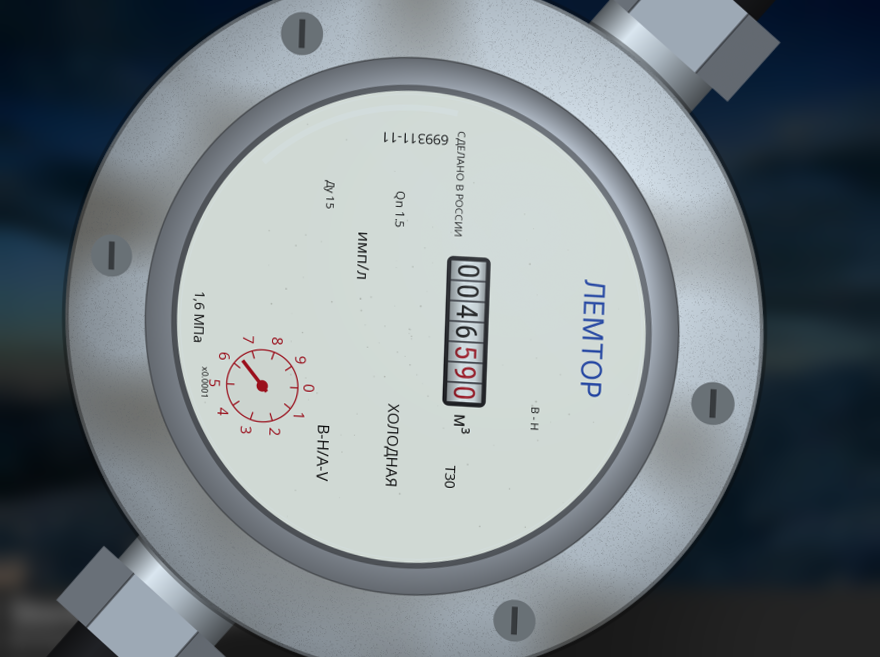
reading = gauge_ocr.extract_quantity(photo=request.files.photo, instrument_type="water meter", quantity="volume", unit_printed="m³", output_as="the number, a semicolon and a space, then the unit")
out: 46.5906; m³
